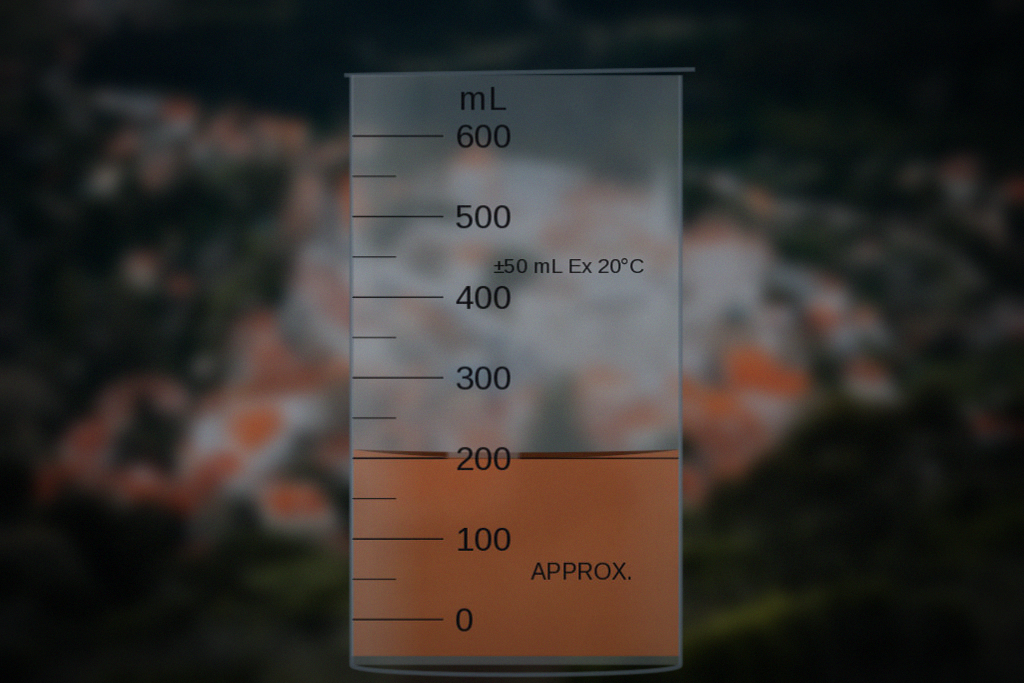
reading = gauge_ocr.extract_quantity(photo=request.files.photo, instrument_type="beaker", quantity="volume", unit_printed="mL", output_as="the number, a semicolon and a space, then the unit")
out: 200; mL
